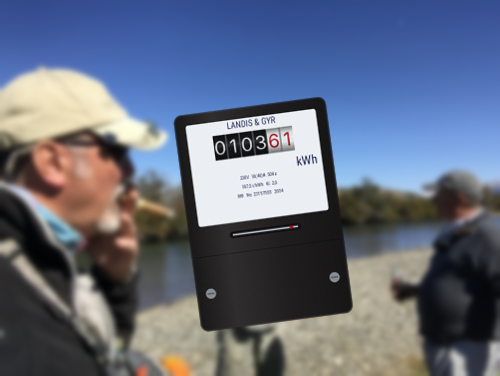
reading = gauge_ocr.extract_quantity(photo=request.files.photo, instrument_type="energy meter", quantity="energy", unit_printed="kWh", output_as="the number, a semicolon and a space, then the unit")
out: 103.61; kWh
